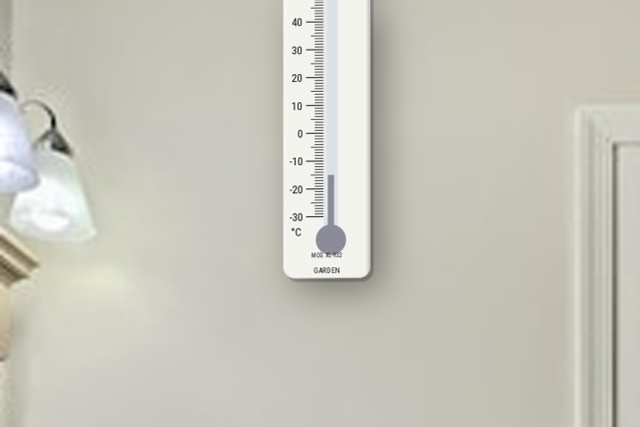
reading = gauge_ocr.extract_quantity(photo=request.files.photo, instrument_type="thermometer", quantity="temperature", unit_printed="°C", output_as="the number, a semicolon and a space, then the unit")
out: -15; °C
